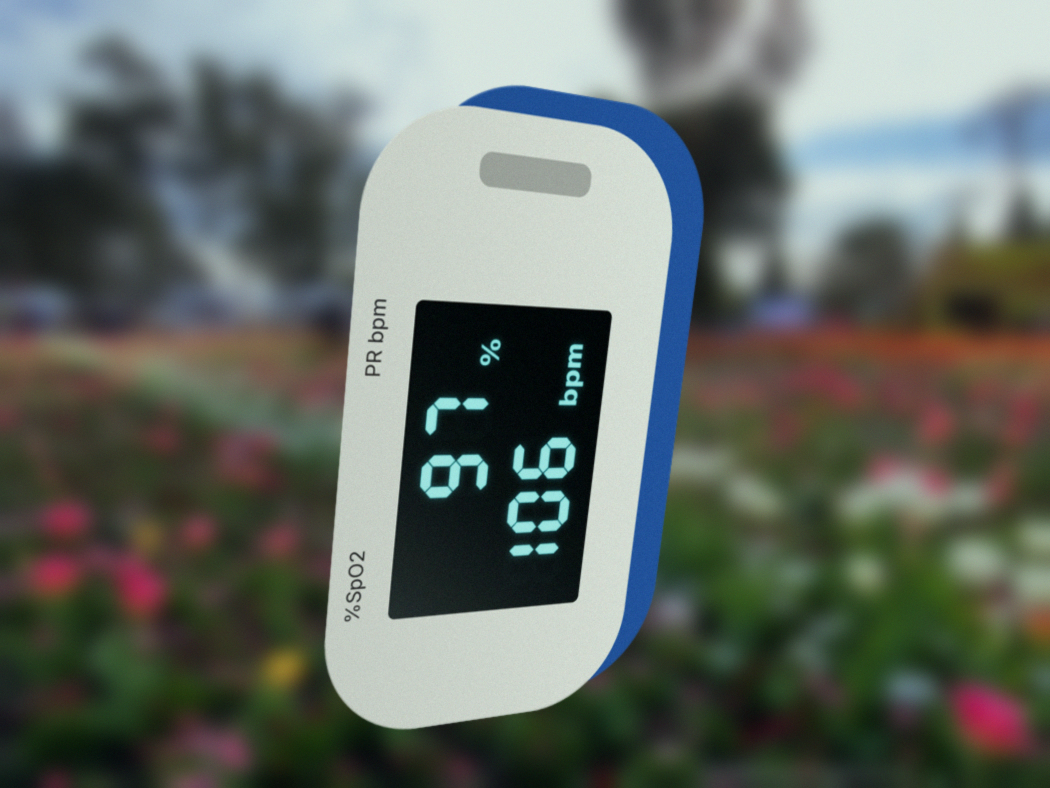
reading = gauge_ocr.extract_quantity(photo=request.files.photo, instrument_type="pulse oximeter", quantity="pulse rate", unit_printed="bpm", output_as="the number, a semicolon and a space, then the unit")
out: 106; bpm
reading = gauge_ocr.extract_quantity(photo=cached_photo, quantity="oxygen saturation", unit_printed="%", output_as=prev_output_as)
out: 97; %
